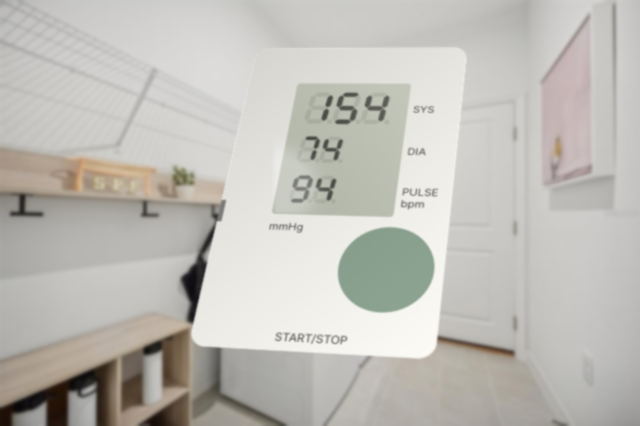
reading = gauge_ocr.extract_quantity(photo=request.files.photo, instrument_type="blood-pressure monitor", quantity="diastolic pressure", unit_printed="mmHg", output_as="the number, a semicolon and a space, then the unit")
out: 74; mmHg
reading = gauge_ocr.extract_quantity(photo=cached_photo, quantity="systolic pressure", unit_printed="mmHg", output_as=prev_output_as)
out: 154; mmHg
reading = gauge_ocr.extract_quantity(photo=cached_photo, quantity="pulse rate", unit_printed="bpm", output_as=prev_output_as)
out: 94; bpm
